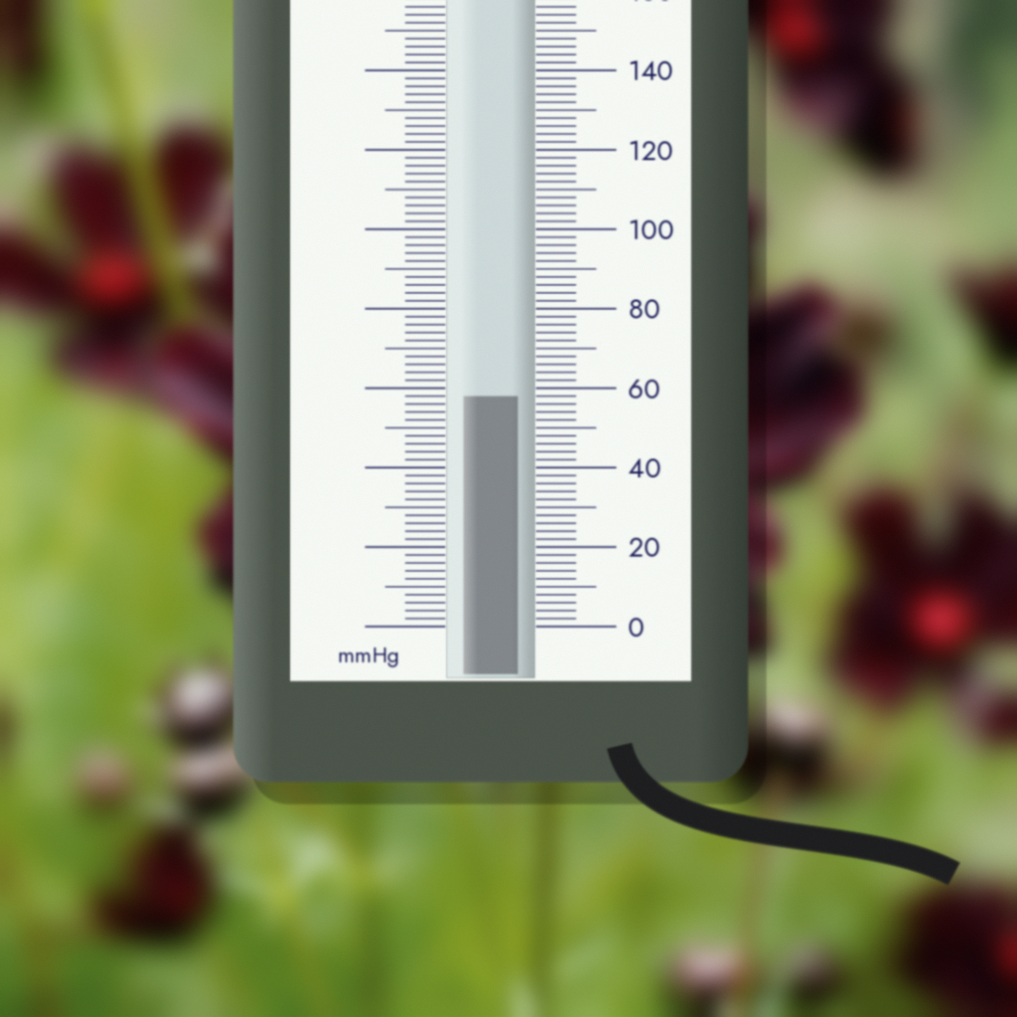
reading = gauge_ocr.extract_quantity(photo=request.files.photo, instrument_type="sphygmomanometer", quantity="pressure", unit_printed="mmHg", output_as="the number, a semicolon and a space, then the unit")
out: 58; mmHg
